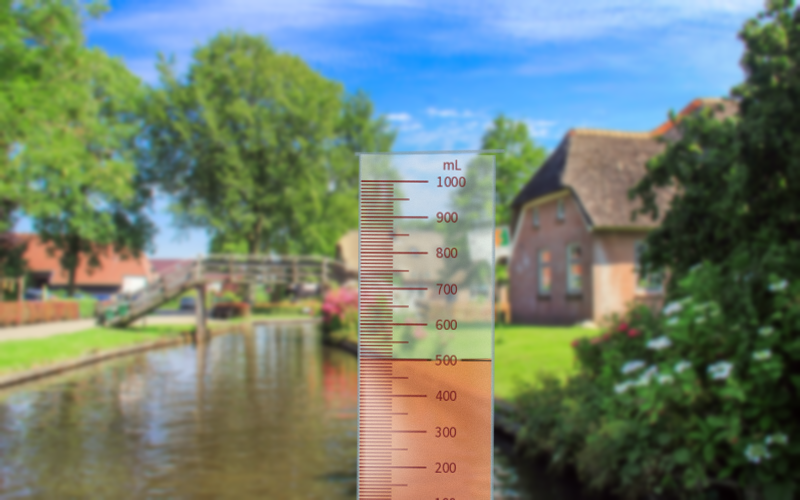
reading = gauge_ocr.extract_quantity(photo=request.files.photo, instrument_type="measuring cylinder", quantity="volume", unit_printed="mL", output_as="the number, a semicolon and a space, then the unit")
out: 500; mL
